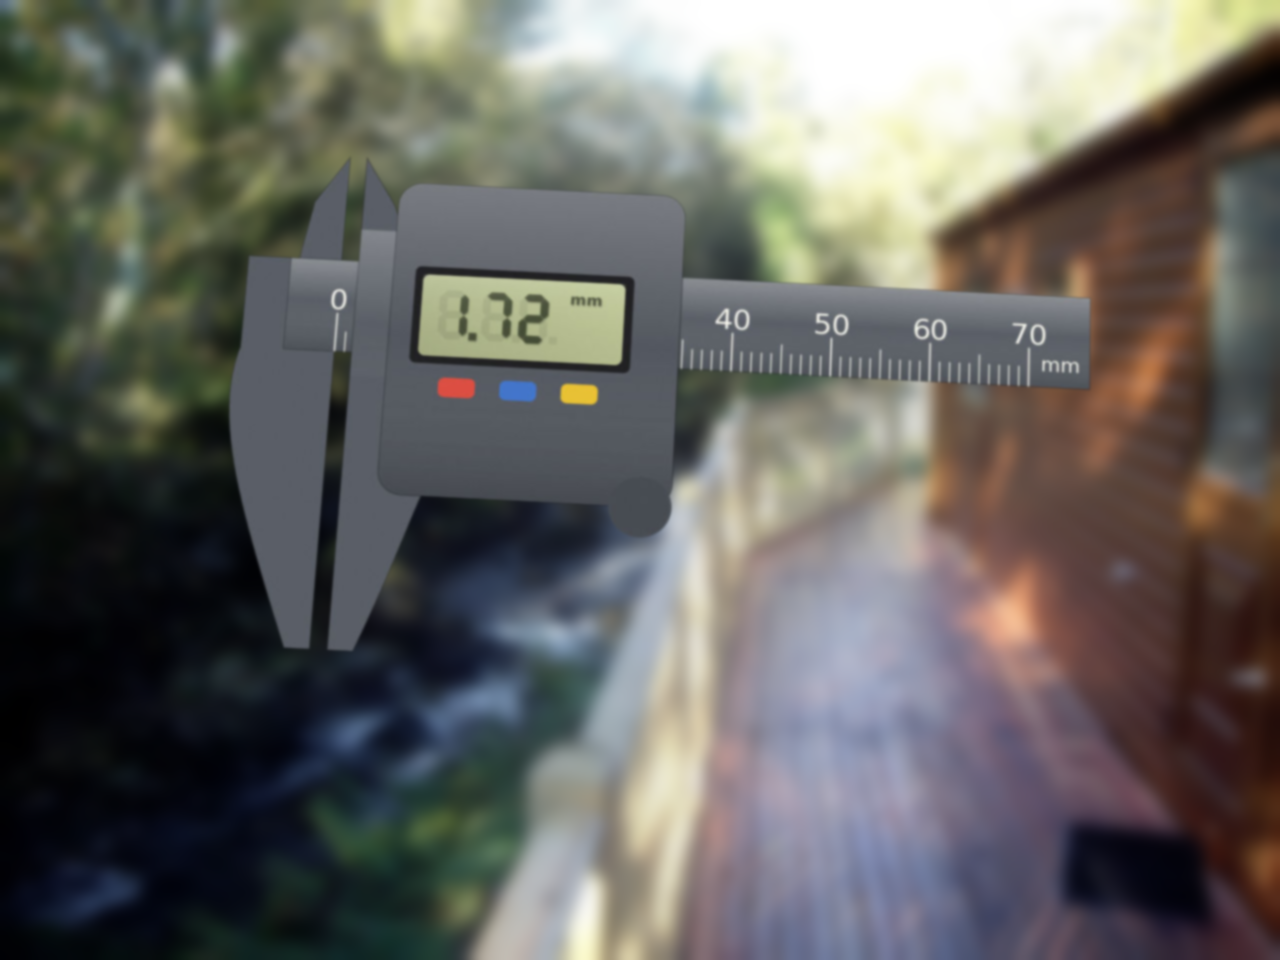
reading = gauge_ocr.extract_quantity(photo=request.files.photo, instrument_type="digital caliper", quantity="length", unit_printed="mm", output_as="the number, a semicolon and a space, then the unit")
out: 1.72; mm
